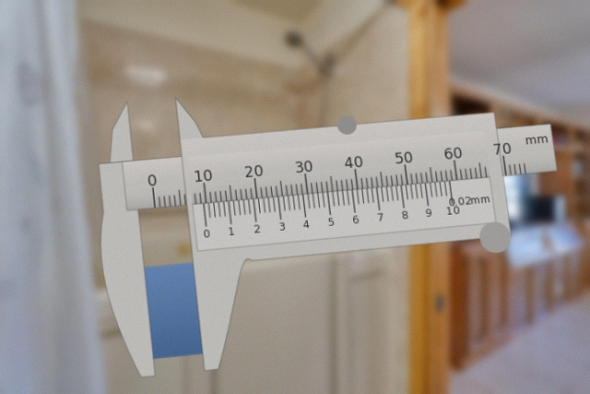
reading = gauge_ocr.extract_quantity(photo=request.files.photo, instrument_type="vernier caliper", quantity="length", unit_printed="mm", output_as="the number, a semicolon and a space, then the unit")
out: 9.5; mm
